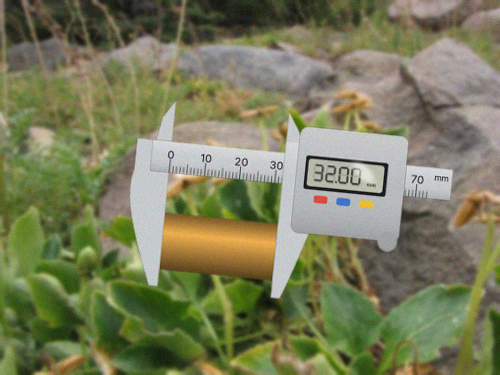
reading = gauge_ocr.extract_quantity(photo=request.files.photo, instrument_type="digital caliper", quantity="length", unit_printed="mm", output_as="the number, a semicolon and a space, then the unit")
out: 32.00; mm
